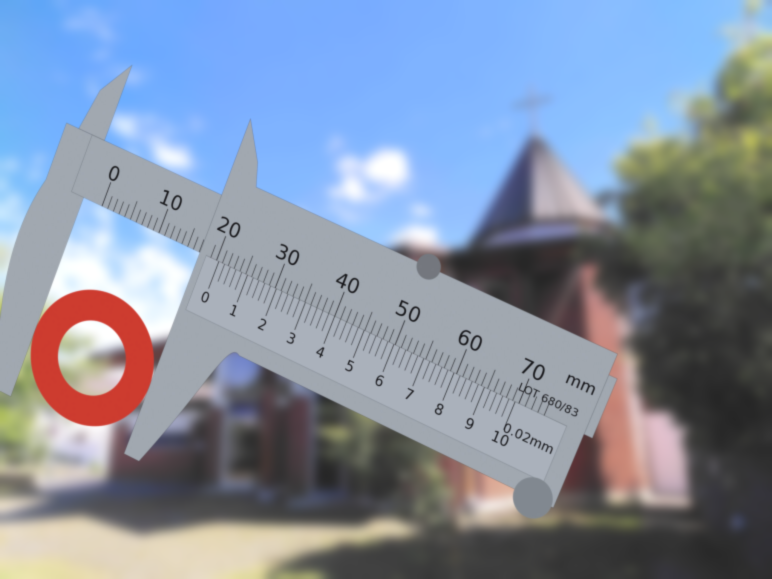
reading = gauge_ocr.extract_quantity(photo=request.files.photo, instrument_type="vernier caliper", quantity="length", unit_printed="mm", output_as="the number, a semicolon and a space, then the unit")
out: 20.4; mm
